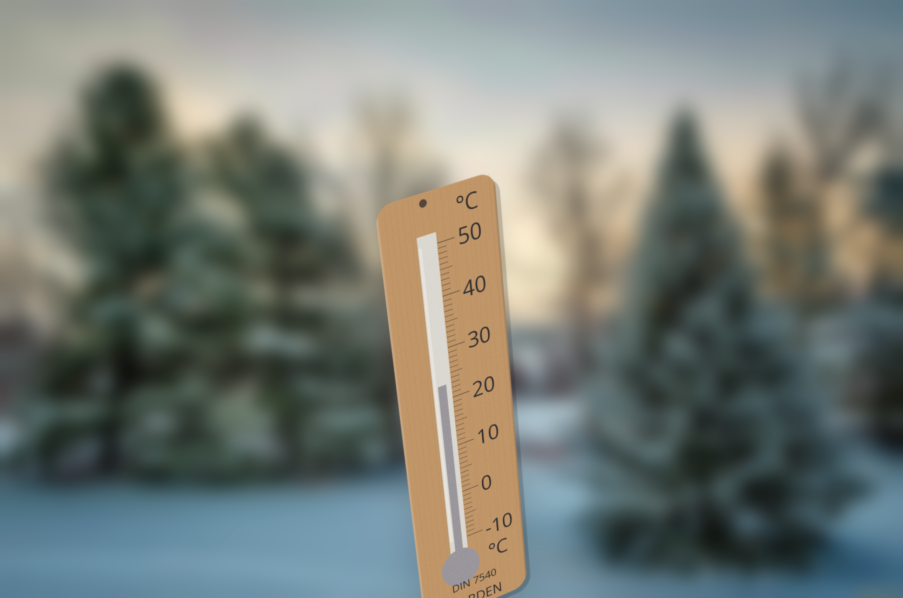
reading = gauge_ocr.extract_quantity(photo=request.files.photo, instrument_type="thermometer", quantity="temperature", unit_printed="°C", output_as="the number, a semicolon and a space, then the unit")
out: 23; °C
